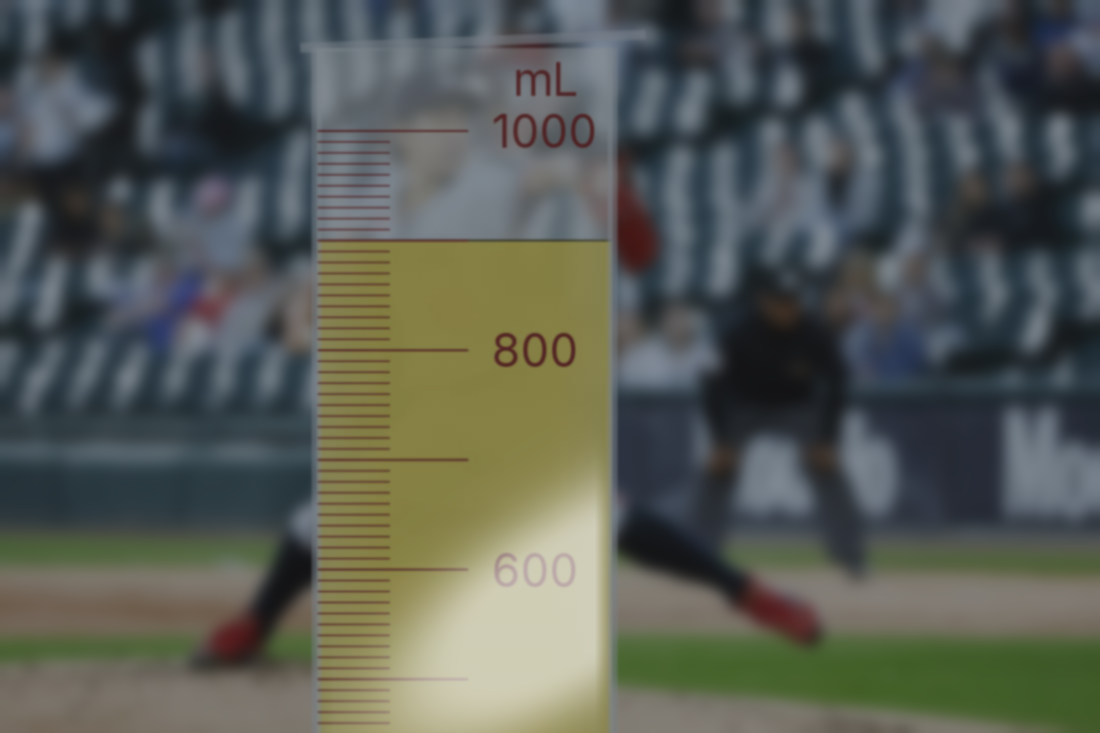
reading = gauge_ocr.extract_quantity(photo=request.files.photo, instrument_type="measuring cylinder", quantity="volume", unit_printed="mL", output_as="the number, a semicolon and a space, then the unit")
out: 900; mL
